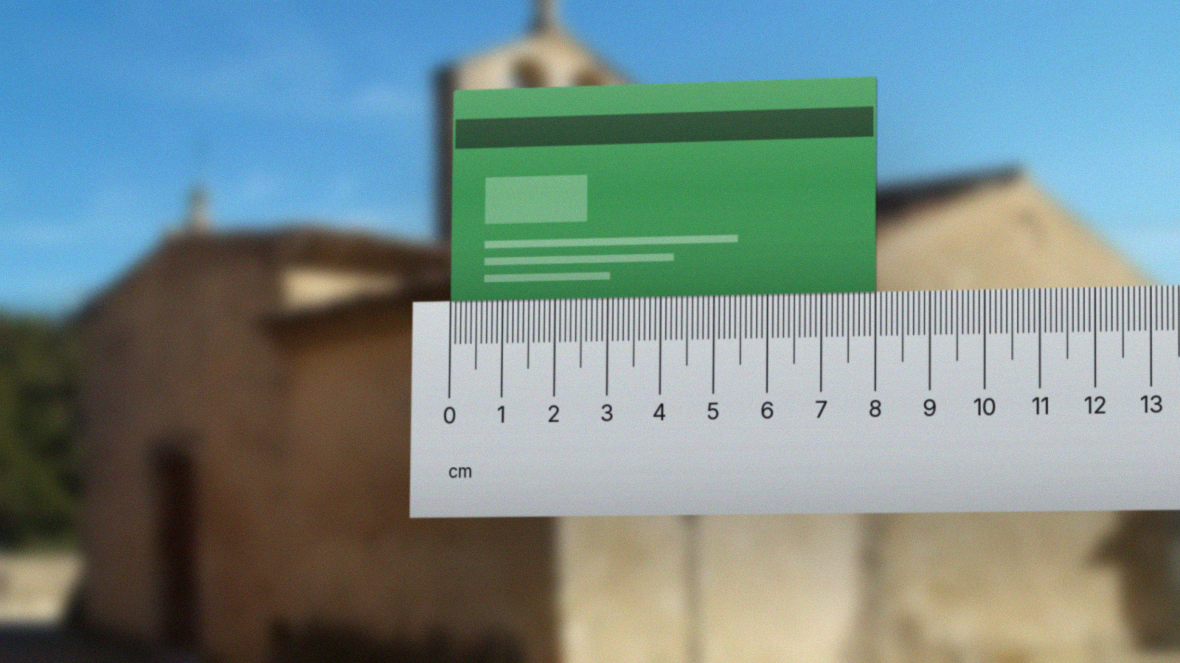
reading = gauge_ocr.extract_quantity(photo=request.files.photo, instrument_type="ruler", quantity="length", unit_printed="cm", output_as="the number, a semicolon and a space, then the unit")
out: 8; cm
